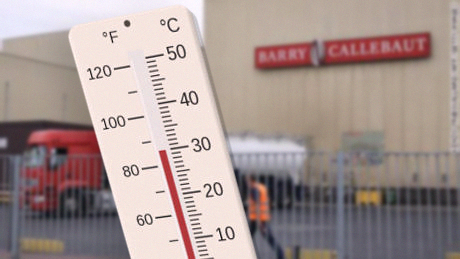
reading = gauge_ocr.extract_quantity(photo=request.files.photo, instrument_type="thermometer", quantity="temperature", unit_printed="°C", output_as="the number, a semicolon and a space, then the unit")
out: 30; °C
